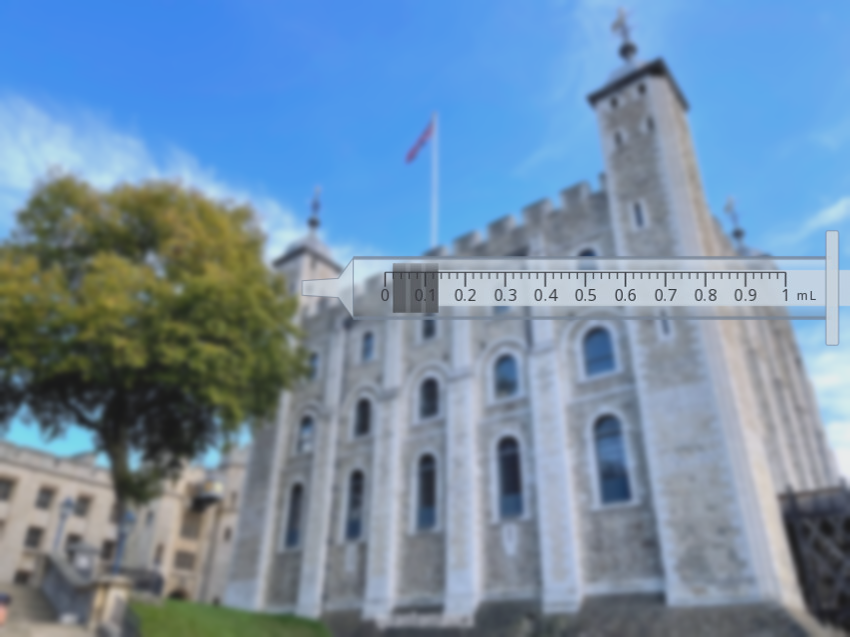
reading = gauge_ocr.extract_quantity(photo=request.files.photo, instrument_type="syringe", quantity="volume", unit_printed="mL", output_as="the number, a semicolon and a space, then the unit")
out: 0.02; mL
